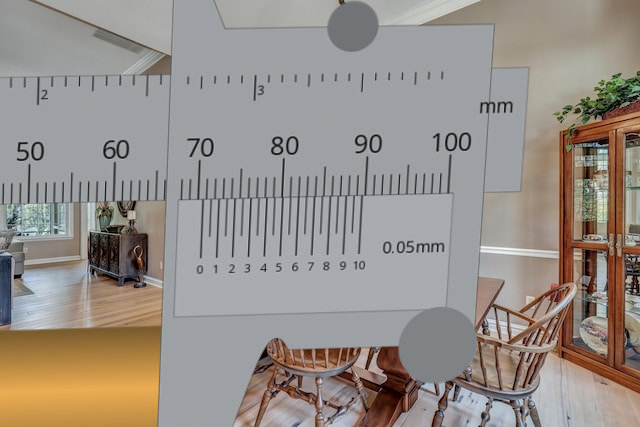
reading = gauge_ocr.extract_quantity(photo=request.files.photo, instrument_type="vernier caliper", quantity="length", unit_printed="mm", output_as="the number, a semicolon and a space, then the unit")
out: 70.6; mm
